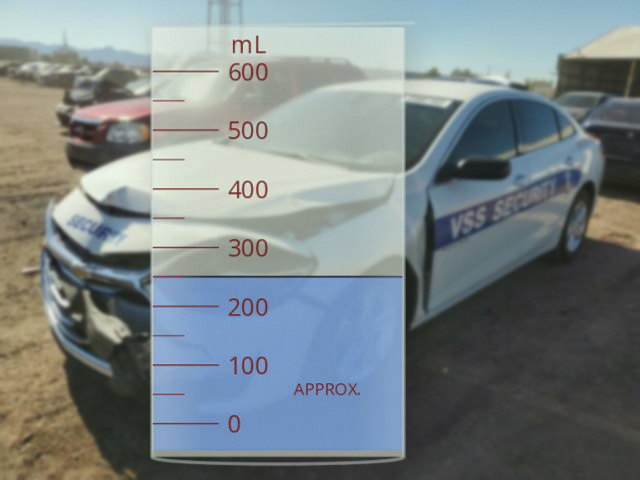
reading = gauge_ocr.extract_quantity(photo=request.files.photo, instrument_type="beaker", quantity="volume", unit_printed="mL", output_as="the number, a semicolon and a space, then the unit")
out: 250; mL
